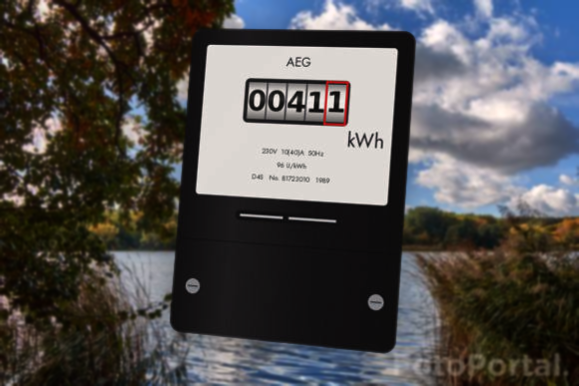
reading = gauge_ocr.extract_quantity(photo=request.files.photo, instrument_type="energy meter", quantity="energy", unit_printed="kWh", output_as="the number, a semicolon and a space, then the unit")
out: 41.1; kWh
